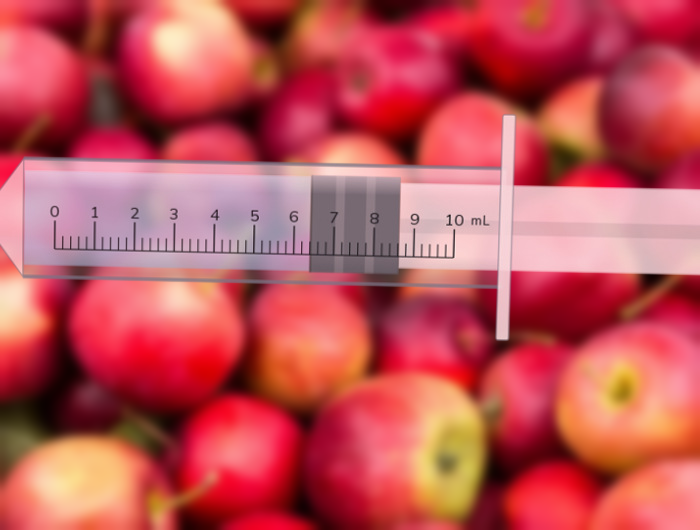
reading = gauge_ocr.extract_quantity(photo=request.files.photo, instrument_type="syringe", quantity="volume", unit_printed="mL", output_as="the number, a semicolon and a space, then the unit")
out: 6.4; mL
